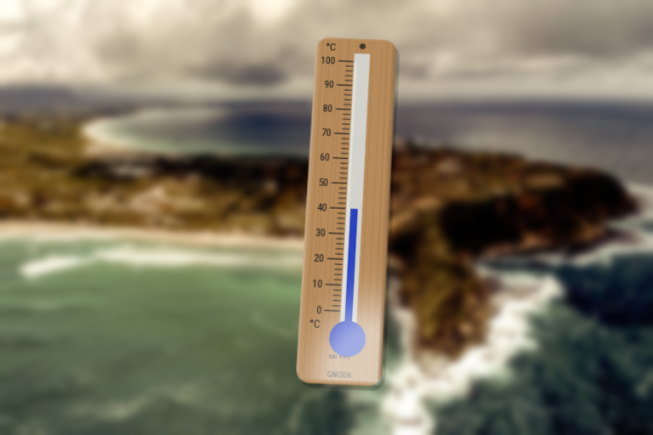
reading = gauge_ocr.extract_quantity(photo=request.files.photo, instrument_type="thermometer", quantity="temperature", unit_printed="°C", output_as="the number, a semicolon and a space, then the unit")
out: 40; °C
